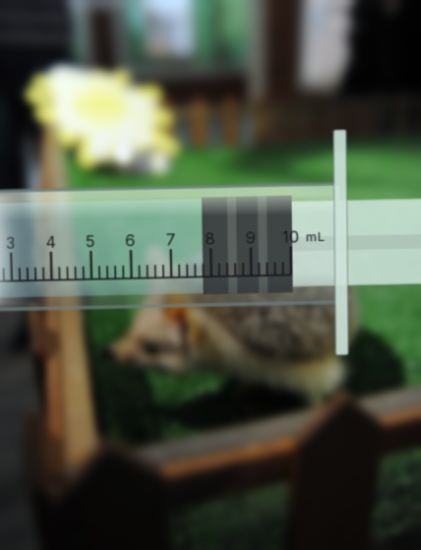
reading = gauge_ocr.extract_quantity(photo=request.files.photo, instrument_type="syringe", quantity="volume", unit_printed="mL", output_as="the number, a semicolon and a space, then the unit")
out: 7.8; mL
